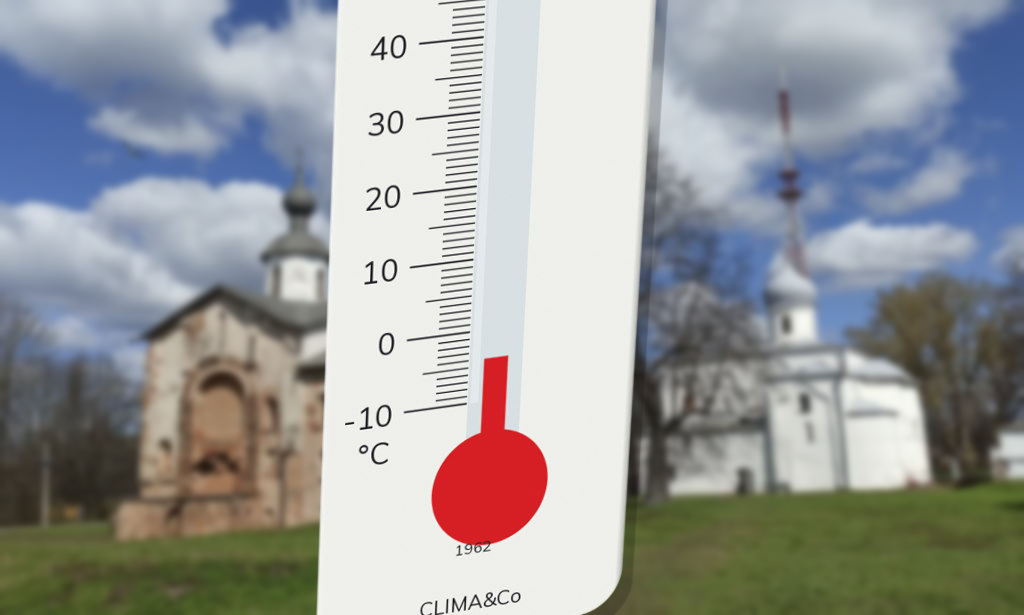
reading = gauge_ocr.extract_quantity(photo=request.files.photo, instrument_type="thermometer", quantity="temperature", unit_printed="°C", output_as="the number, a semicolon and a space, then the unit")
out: -4; °C
